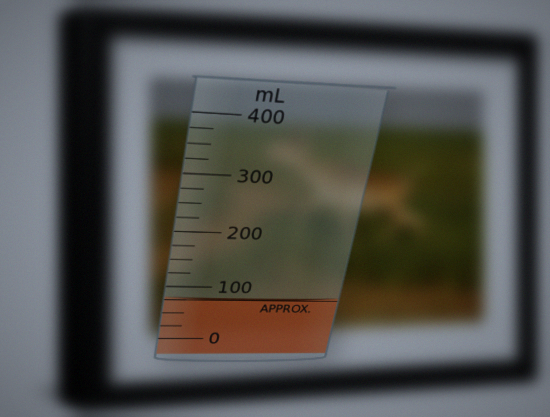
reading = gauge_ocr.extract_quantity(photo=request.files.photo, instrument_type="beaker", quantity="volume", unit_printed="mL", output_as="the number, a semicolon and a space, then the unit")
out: 75; mL
